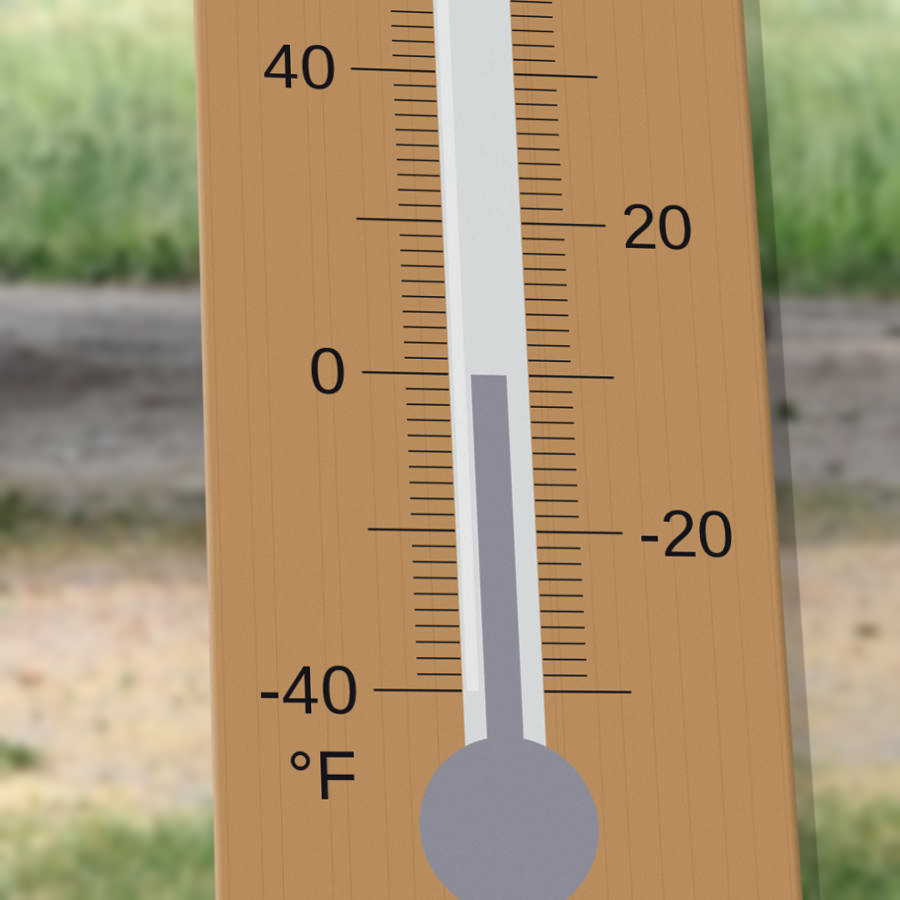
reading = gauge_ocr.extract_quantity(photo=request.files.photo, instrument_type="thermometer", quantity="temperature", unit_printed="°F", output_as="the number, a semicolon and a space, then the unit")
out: 0; °F
